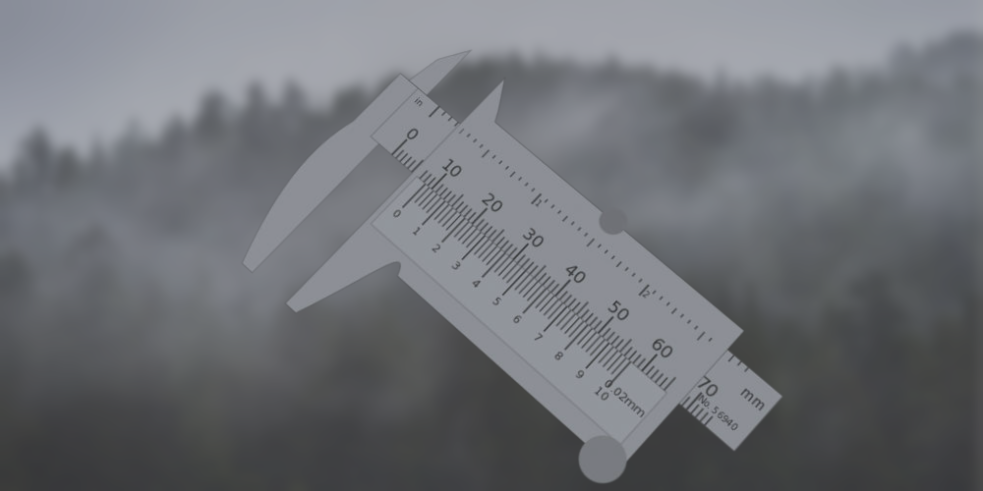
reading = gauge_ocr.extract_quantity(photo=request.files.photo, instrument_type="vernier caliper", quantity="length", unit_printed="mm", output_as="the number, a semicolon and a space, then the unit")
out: 8.5; mm
